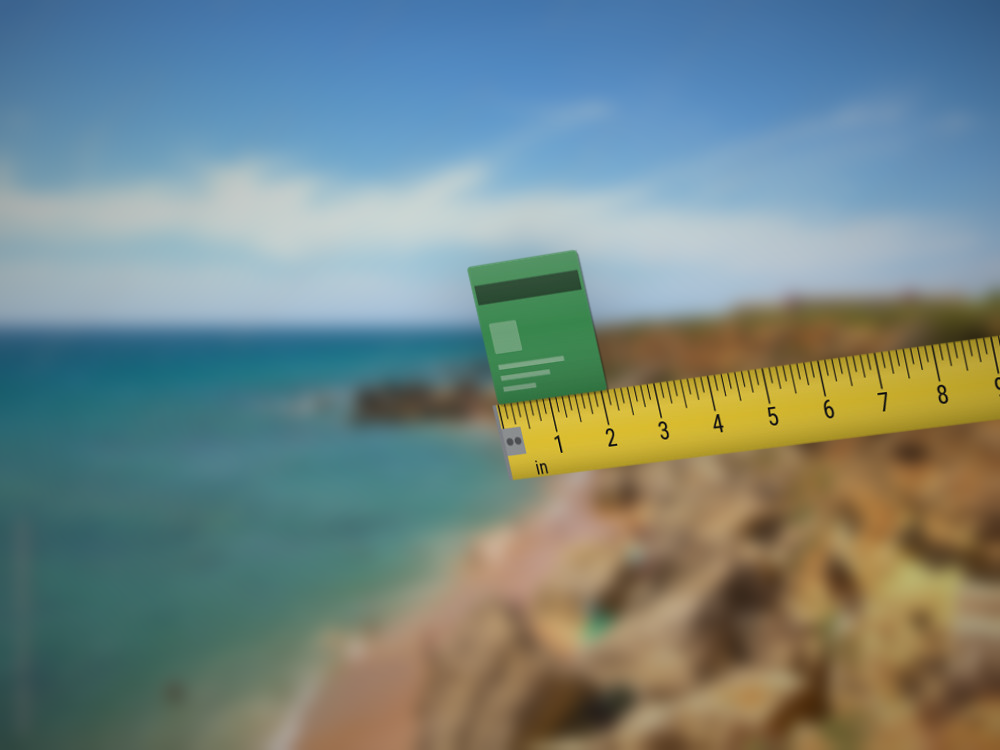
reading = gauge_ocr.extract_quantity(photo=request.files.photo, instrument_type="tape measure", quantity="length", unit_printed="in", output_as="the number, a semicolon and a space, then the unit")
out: 2.125; in
